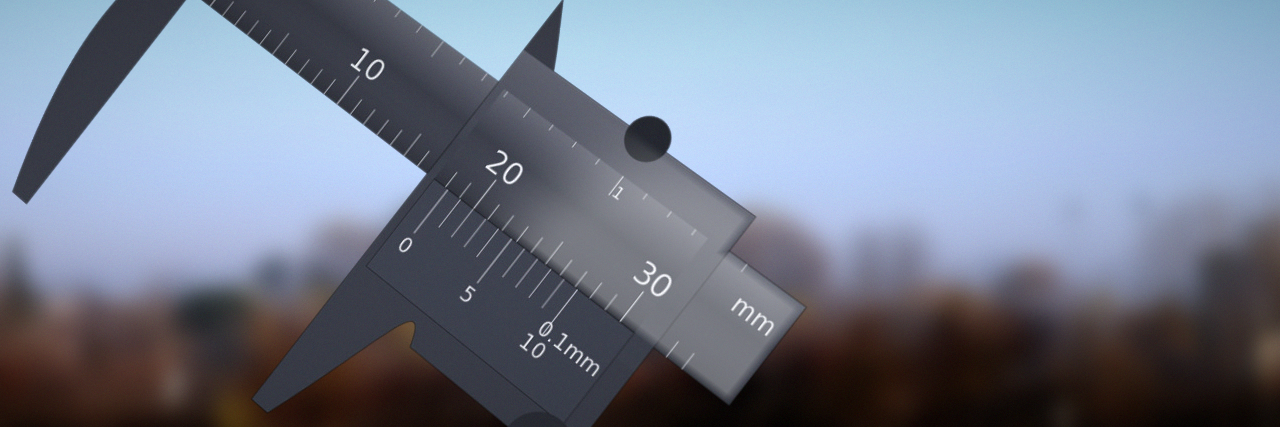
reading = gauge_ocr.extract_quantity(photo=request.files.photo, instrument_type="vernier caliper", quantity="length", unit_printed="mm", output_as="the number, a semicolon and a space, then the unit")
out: 18.2; mm
